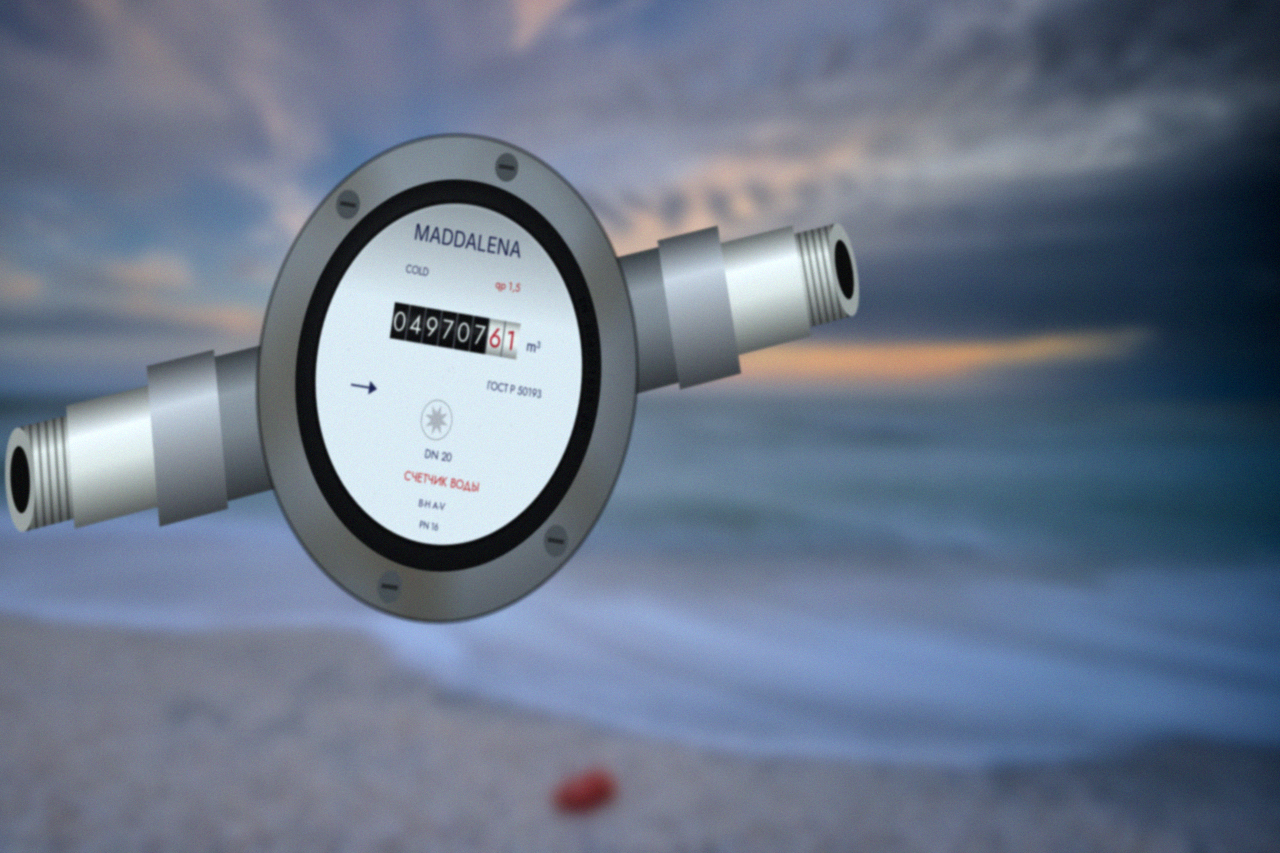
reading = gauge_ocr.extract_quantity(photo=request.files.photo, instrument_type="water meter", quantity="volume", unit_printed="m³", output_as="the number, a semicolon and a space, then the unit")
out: 49707.61; m³
